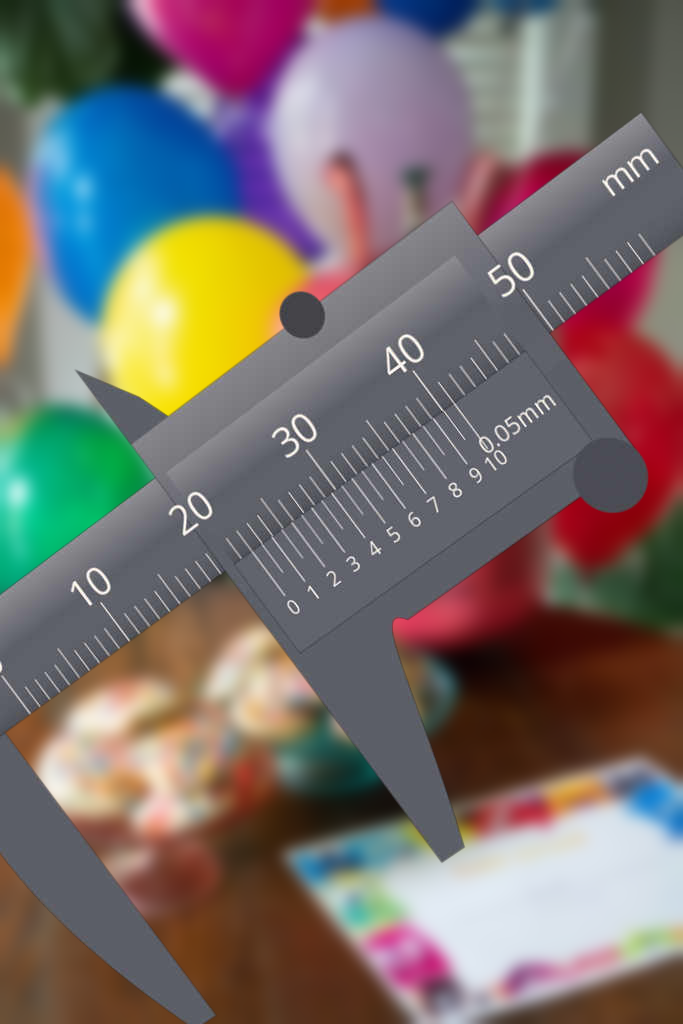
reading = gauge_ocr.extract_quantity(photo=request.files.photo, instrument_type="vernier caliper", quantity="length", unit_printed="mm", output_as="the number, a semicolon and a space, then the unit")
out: 22.0; mm
